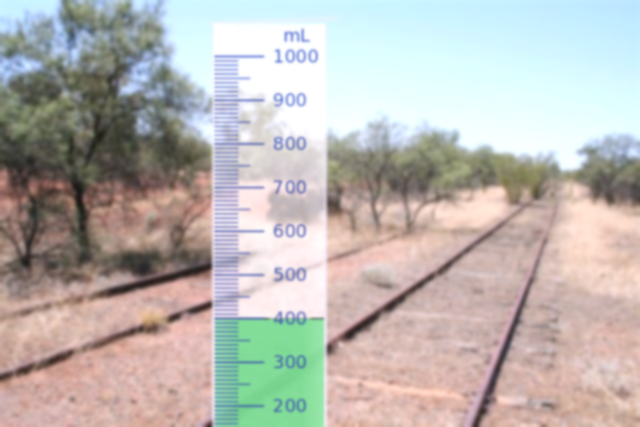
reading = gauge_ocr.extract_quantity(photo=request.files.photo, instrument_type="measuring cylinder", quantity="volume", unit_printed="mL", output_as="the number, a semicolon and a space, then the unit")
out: 400; mL
